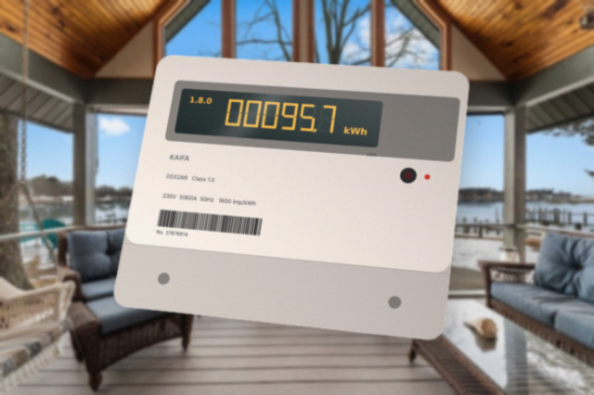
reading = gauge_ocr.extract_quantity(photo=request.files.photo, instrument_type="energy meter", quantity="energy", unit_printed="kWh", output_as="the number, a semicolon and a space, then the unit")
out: 95.7; kWh
